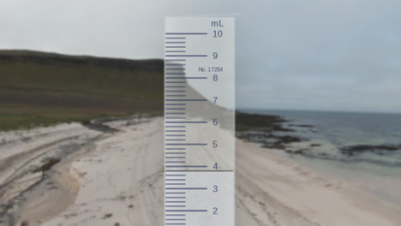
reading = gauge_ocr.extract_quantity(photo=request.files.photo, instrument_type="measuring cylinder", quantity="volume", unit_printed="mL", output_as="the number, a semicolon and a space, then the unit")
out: 3.8; mL
